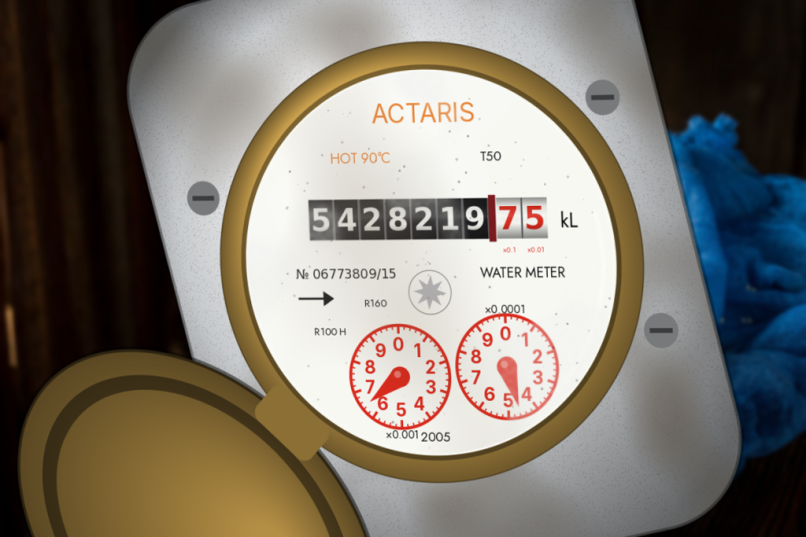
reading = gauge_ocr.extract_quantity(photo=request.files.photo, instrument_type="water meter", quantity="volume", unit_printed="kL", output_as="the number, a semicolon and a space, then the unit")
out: 5428219.7564; kL
